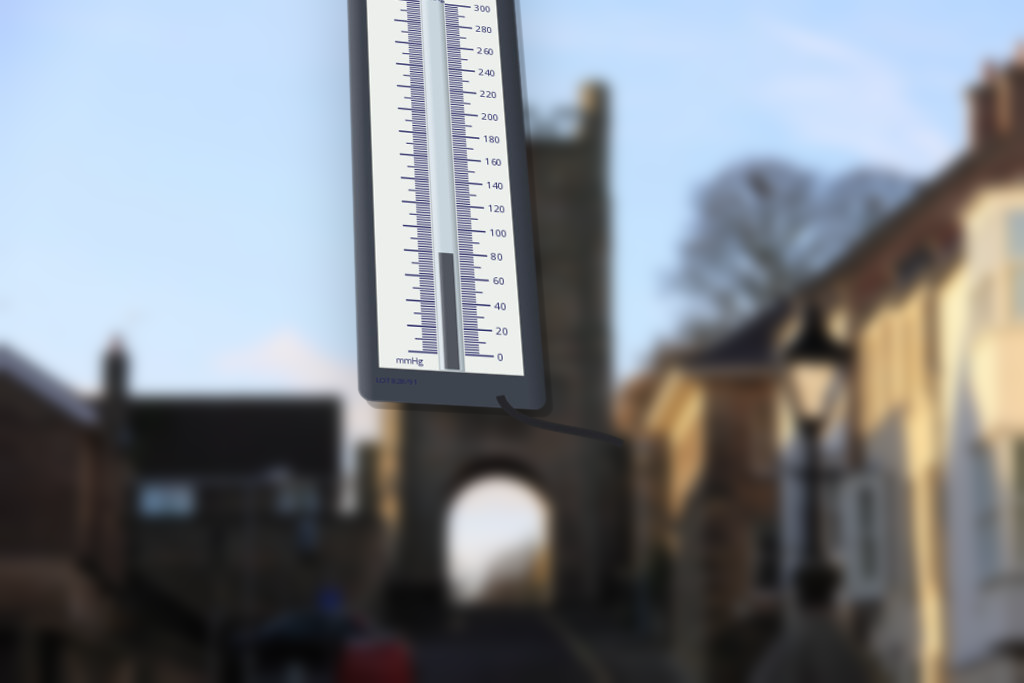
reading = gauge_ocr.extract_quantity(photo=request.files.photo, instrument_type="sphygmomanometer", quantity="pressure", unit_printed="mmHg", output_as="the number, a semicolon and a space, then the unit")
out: 80; mmHg
